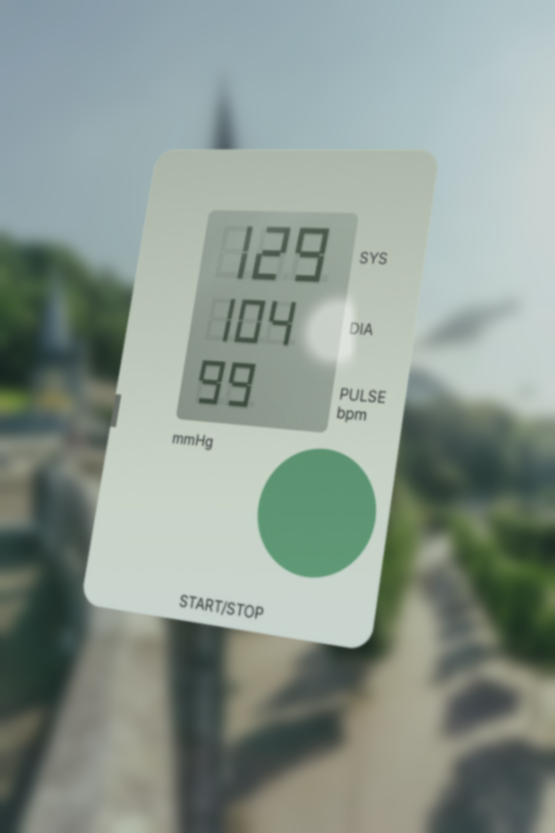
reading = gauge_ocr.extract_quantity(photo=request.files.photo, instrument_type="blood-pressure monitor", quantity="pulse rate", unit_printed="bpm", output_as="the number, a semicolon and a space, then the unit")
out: 99; bpm
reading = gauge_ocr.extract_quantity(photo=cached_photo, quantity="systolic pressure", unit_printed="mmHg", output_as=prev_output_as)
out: 129; mmHg
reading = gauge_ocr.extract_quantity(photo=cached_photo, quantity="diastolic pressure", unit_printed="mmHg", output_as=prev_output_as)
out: 104; mmHg
